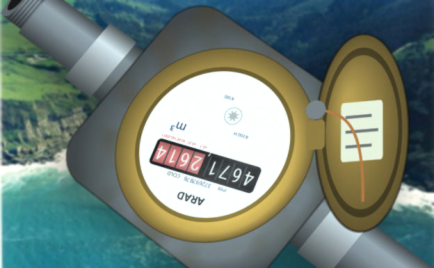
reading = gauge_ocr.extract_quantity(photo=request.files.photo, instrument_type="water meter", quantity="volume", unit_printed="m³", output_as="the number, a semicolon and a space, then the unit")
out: 4671.2614; m³
